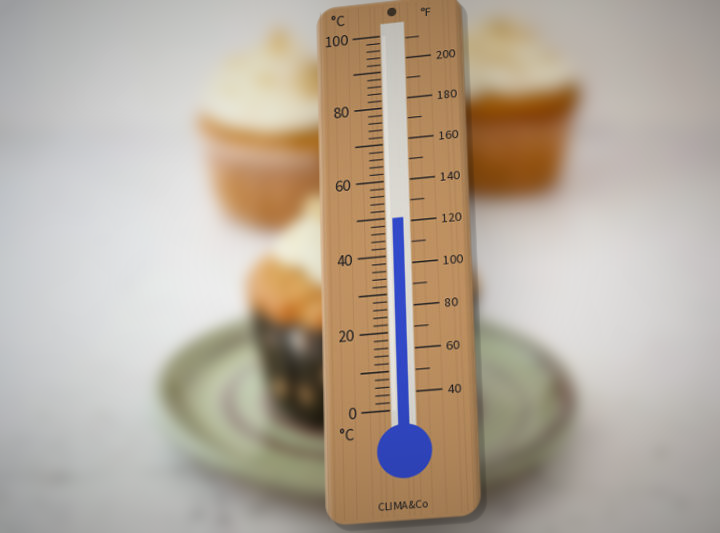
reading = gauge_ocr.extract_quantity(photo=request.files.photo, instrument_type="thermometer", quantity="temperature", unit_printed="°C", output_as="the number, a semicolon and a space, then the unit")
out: 50; °C
